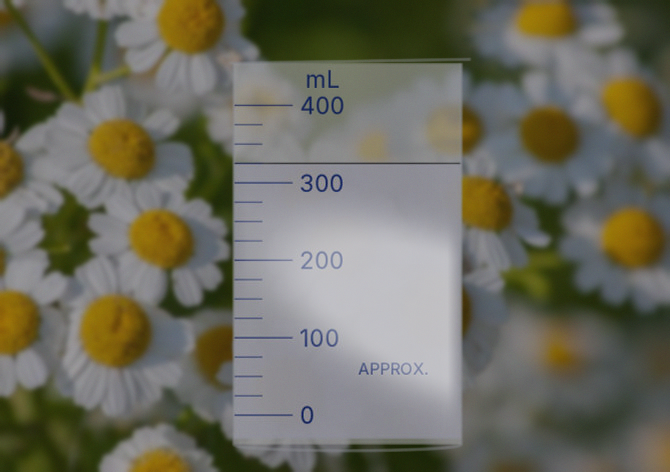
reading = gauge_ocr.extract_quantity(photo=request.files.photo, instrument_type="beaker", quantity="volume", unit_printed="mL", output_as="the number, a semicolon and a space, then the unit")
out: 325; mL
